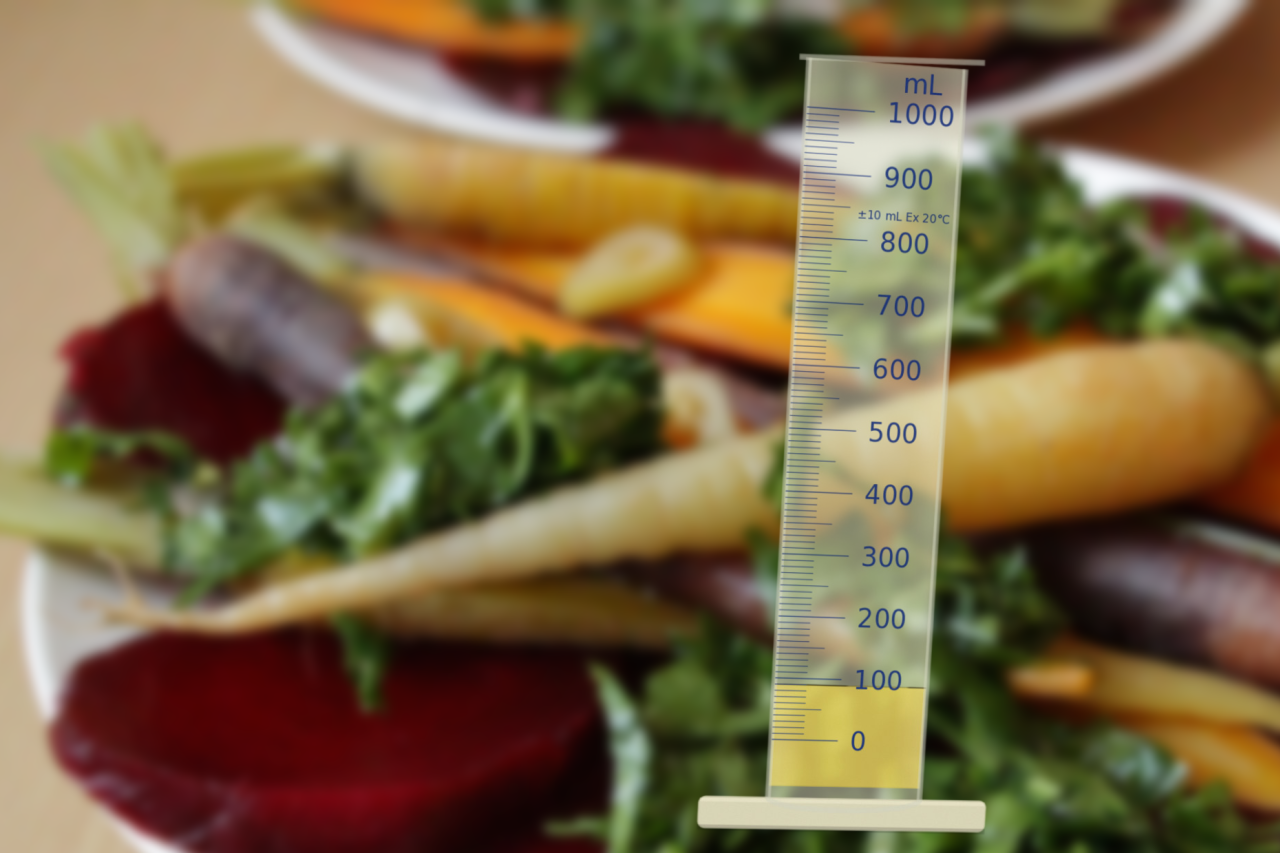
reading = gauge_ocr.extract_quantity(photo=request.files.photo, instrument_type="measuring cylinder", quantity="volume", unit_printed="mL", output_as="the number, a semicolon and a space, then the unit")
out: 90; mL
